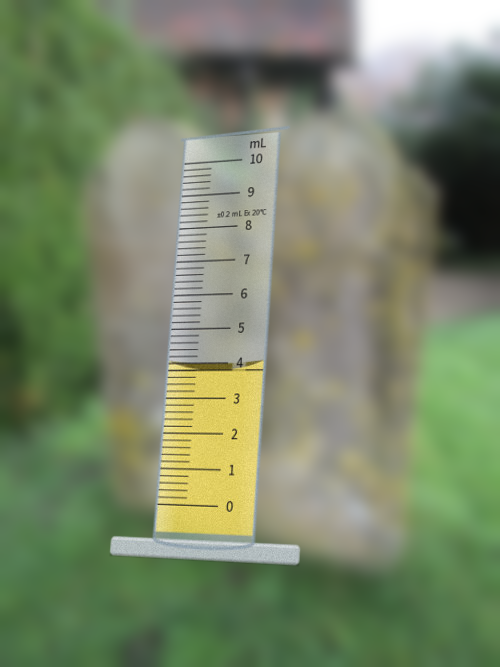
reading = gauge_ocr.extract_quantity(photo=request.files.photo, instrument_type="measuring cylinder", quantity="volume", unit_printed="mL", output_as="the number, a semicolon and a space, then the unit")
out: 3.8; mL
